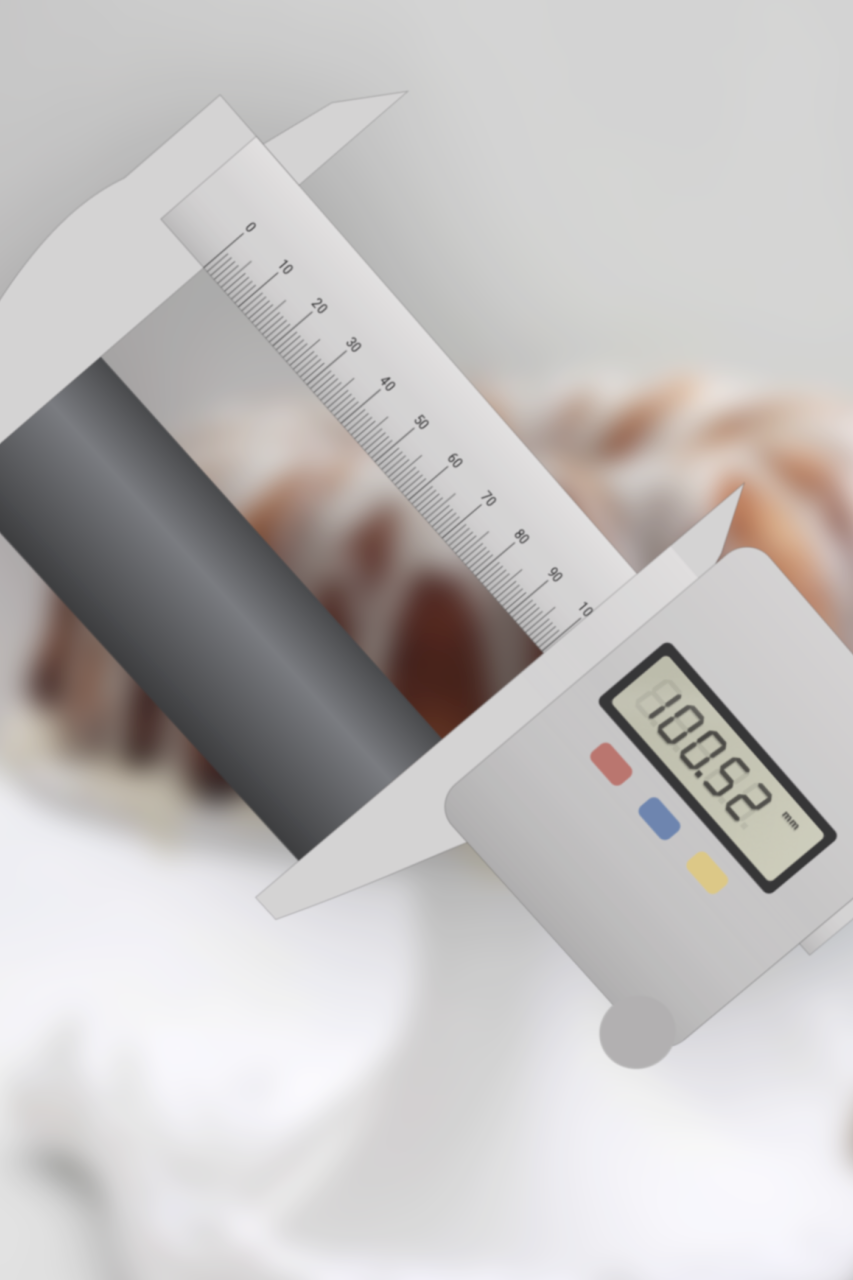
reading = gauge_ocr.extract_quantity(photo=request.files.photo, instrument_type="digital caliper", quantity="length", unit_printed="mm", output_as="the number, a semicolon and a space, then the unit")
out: 100.52; mm
